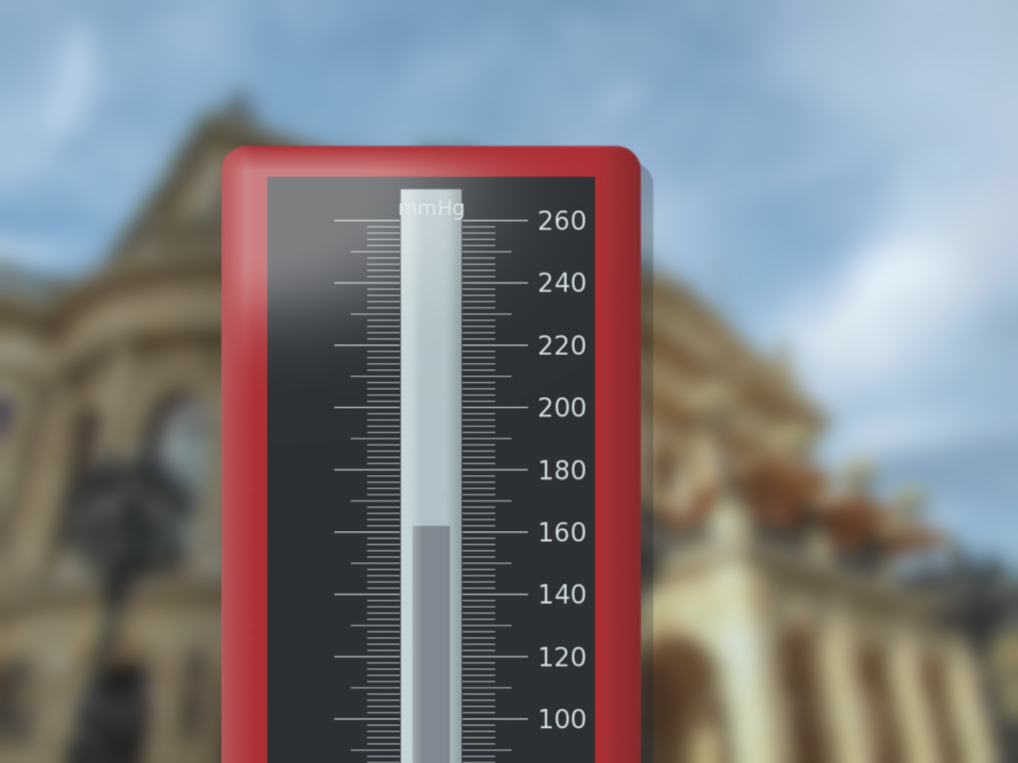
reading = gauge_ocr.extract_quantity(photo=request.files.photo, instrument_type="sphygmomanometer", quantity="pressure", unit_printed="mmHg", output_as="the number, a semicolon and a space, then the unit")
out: 162; mmHg
